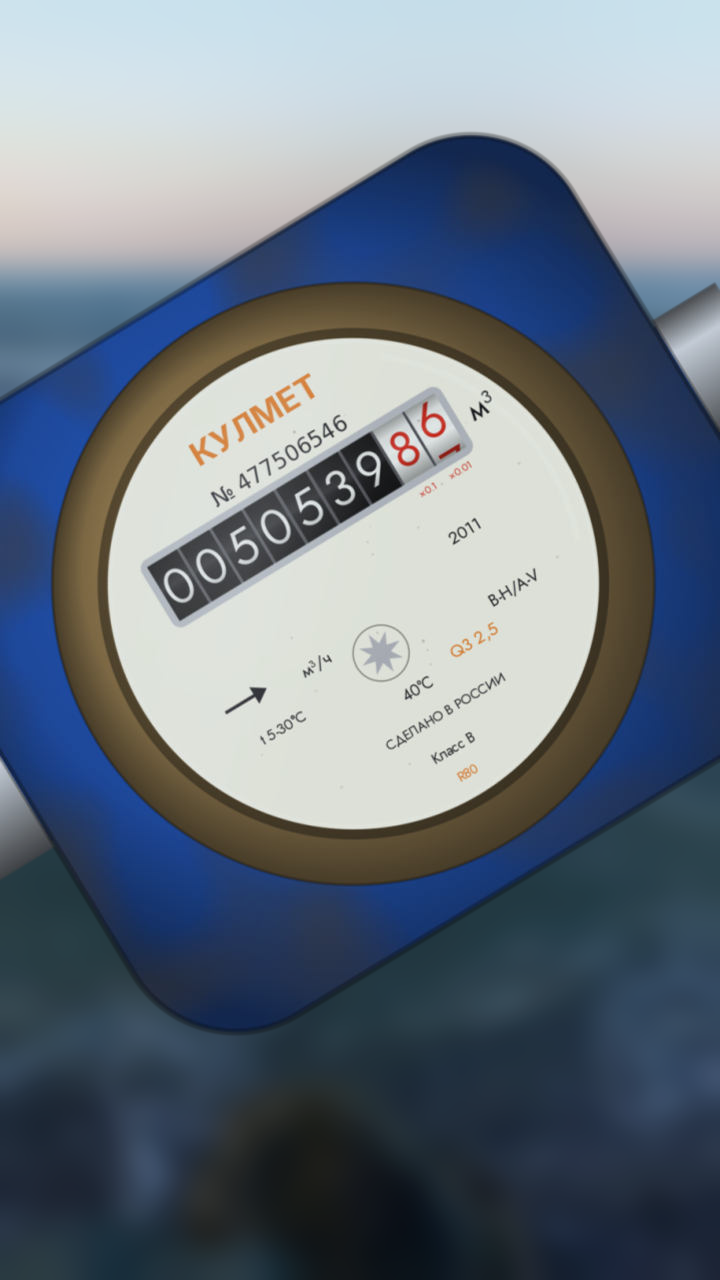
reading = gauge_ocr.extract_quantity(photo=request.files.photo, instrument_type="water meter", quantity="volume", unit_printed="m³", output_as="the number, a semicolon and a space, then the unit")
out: 50539.86; m³
